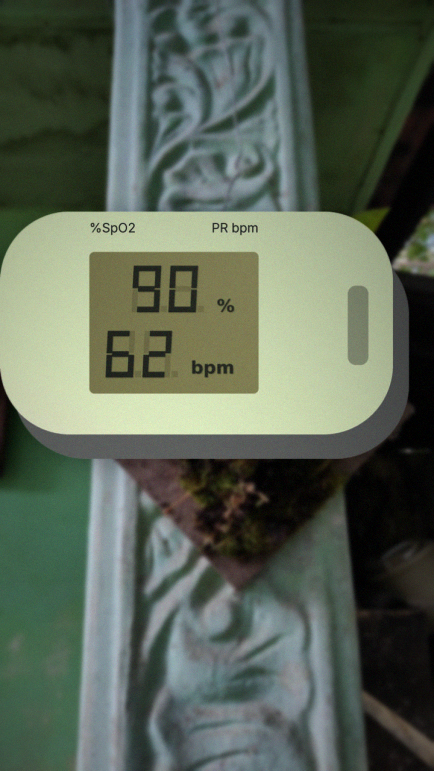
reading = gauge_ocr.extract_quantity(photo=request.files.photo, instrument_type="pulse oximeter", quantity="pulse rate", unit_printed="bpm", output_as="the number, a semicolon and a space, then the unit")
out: 62; bpm
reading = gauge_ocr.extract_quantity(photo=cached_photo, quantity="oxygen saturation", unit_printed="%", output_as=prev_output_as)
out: 90; %
